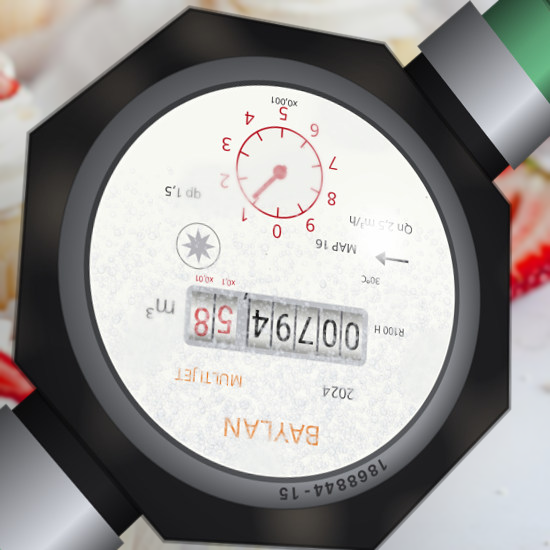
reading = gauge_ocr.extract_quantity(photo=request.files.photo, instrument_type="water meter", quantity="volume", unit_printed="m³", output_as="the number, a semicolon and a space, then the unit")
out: 794.581; m³
